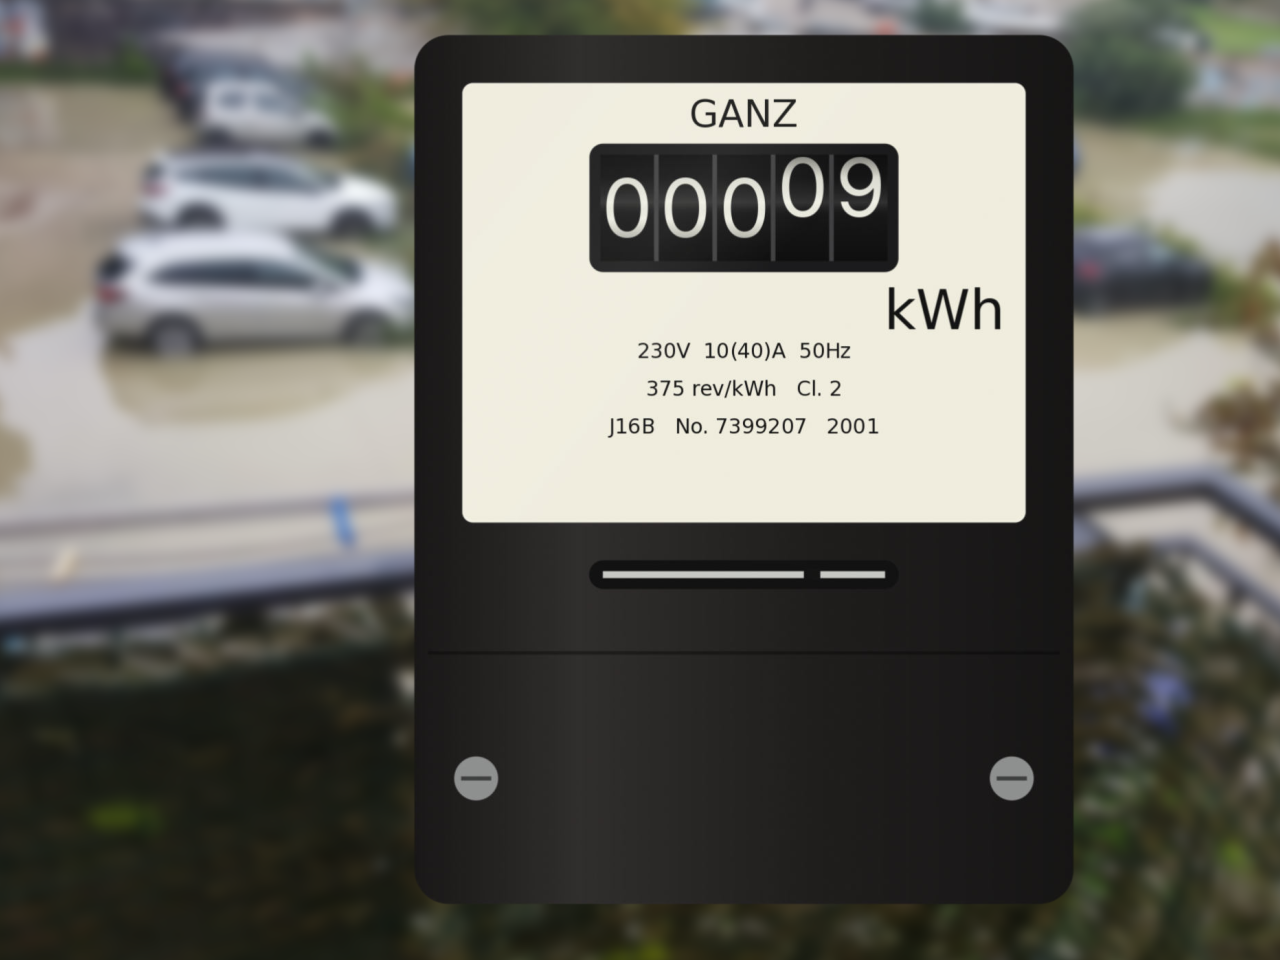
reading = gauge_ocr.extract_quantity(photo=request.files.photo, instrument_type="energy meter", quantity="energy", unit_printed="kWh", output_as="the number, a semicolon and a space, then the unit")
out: 9; kWh
